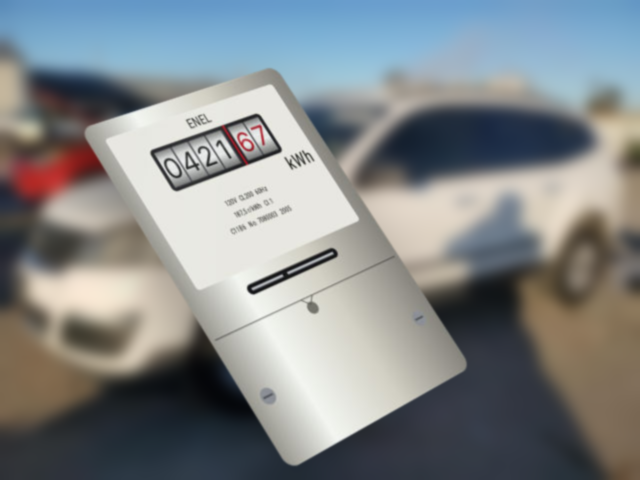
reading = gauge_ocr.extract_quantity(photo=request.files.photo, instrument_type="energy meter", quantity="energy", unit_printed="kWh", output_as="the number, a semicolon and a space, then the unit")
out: 421.67; kWh
